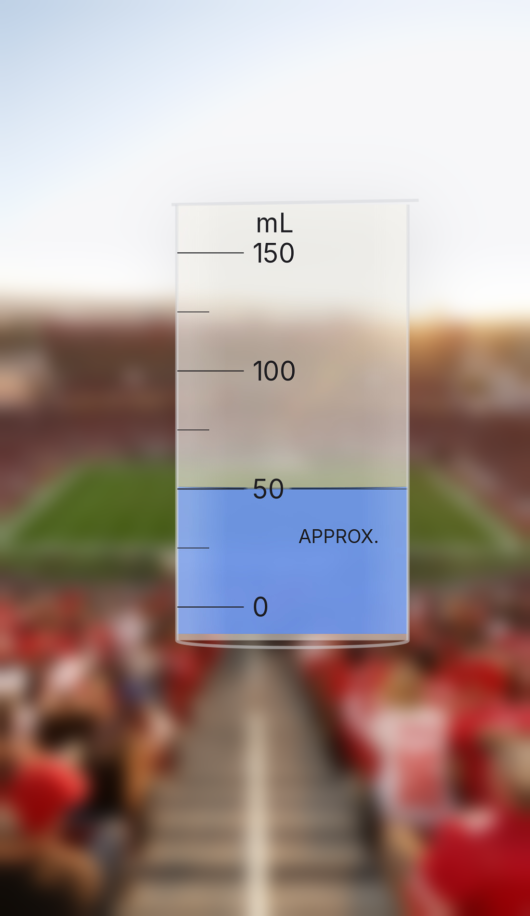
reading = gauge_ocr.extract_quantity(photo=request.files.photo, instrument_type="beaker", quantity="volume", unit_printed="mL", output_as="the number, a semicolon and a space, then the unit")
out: 50; mL
